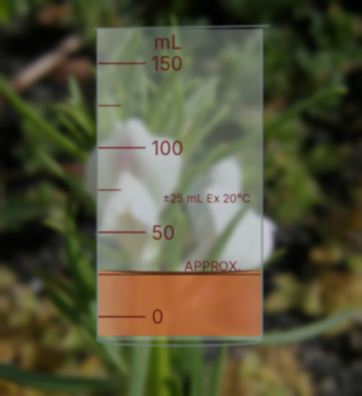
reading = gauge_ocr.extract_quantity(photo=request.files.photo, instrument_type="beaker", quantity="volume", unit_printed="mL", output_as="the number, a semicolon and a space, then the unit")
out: 25; mL
